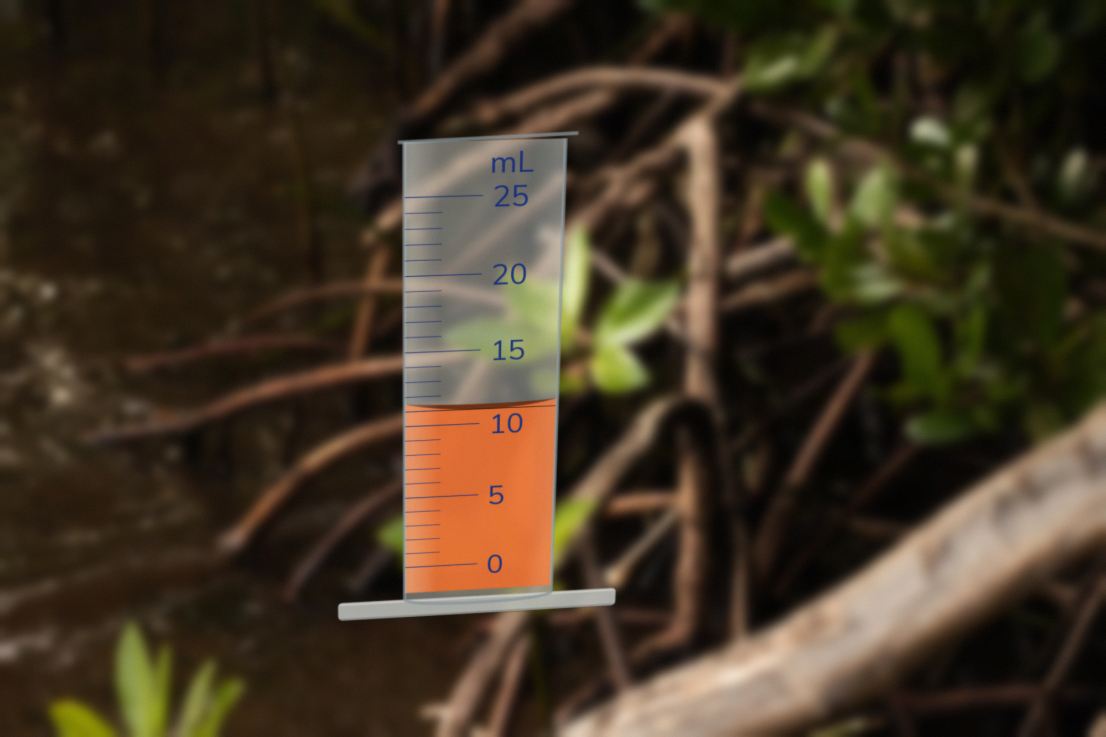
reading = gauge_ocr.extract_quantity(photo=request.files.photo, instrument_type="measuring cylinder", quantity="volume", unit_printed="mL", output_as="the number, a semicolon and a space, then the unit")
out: 11; mL
